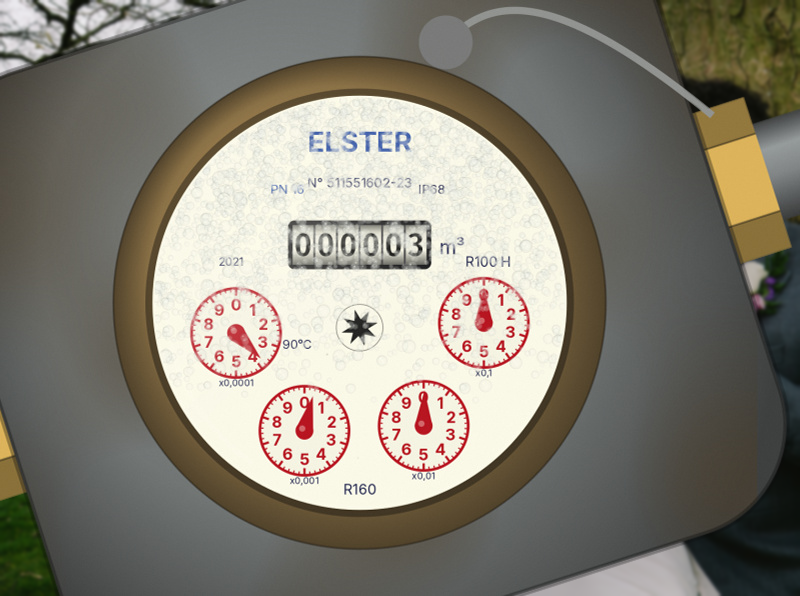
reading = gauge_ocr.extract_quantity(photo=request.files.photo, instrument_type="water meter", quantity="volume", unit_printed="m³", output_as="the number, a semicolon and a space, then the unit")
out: 3.0003; m³
